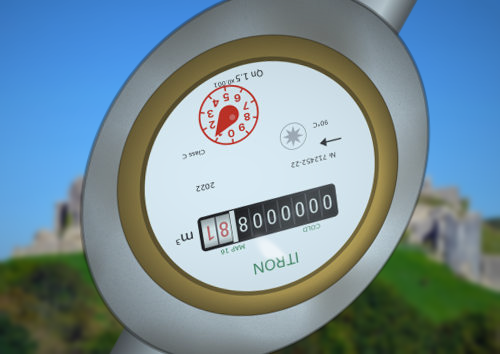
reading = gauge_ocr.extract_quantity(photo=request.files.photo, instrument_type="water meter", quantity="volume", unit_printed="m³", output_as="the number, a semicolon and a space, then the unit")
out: 8.811; m³
